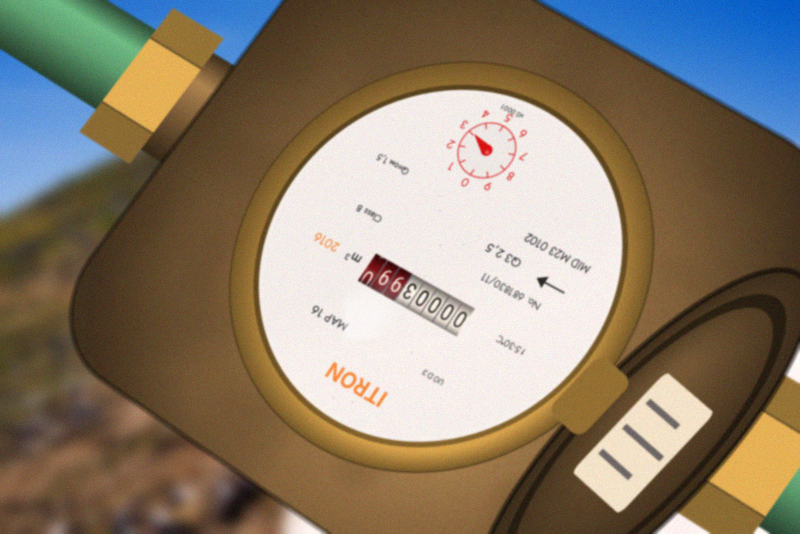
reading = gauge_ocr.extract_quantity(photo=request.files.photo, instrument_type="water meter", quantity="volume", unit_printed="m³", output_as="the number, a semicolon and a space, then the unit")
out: 3.9903; m³
